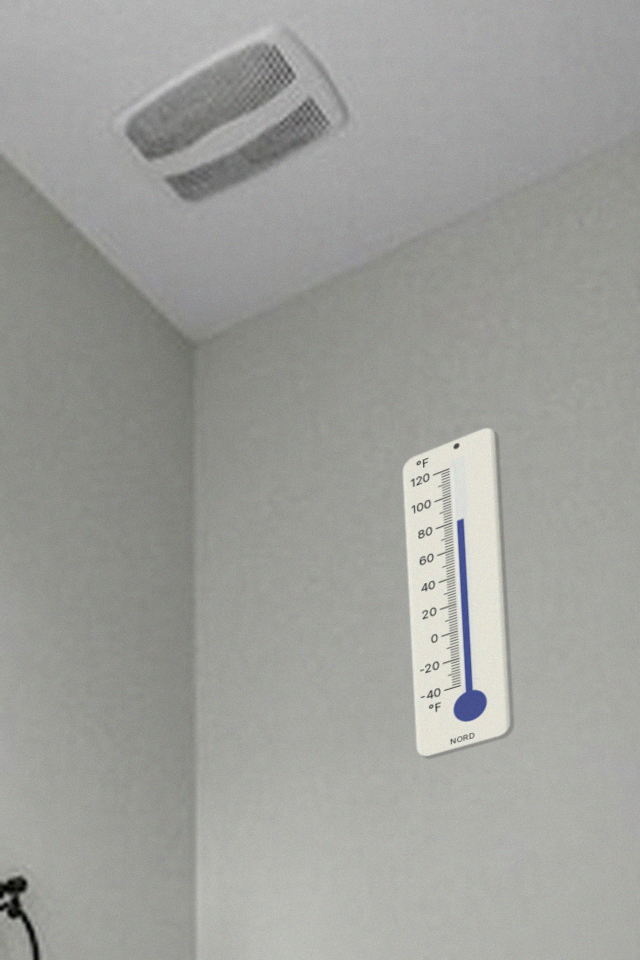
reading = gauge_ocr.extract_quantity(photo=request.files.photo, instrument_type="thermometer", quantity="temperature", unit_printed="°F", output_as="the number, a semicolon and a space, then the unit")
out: 80; °F
